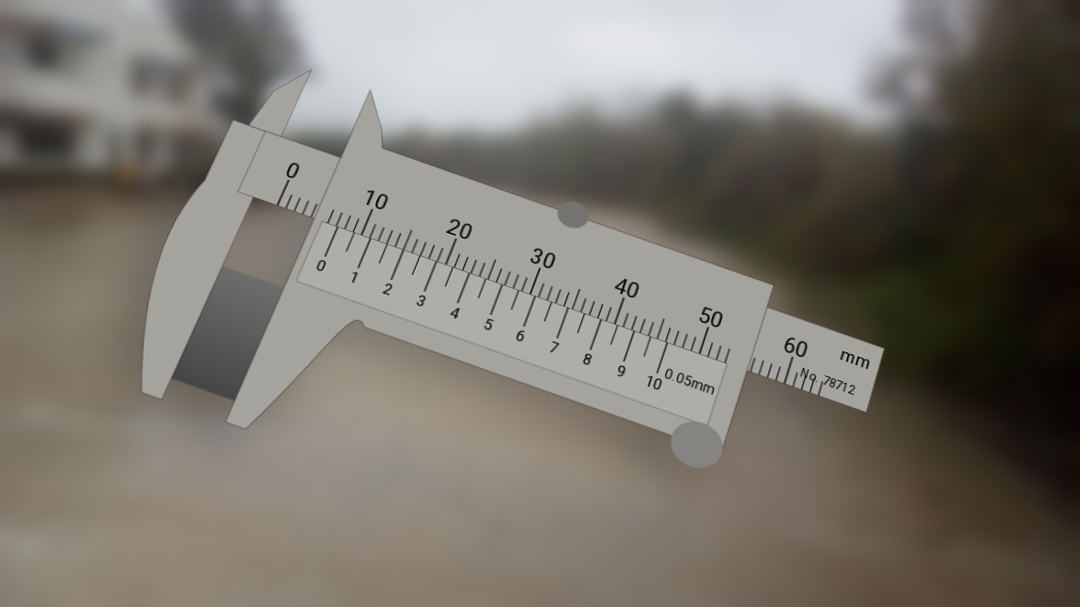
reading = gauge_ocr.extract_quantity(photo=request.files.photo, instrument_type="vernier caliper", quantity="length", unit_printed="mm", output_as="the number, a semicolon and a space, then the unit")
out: 7.2; mm
